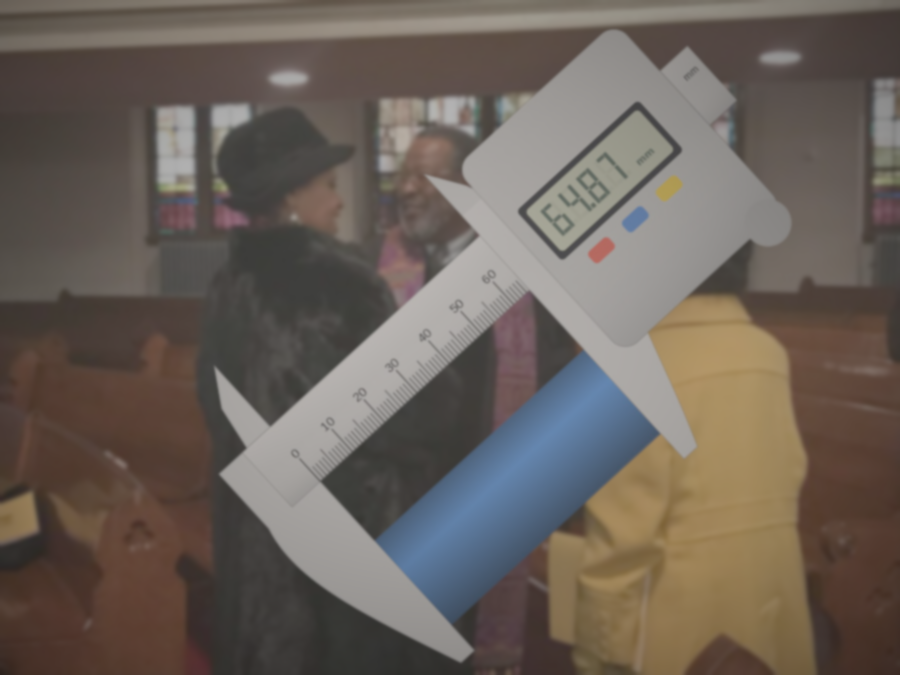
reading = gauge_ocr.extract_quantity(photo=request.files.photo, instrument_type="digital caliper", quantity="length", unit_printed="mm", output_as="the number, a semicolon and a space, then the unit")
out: 64.87; mm
